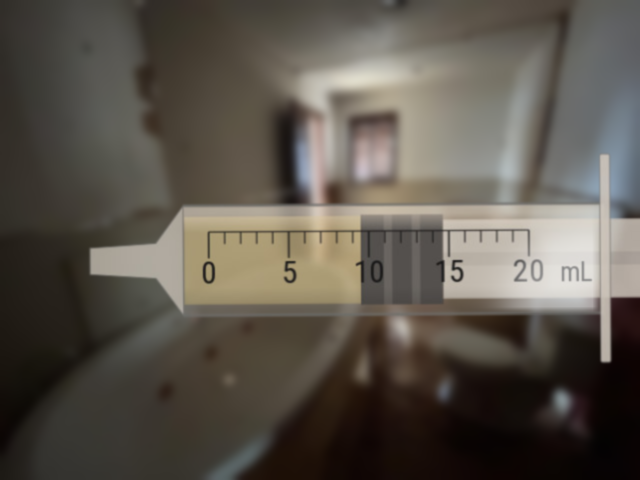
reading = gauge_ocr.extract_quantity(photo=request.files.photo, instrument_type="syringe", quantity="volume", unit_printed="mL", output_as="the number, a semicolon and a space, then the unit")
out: 9.5; mL
